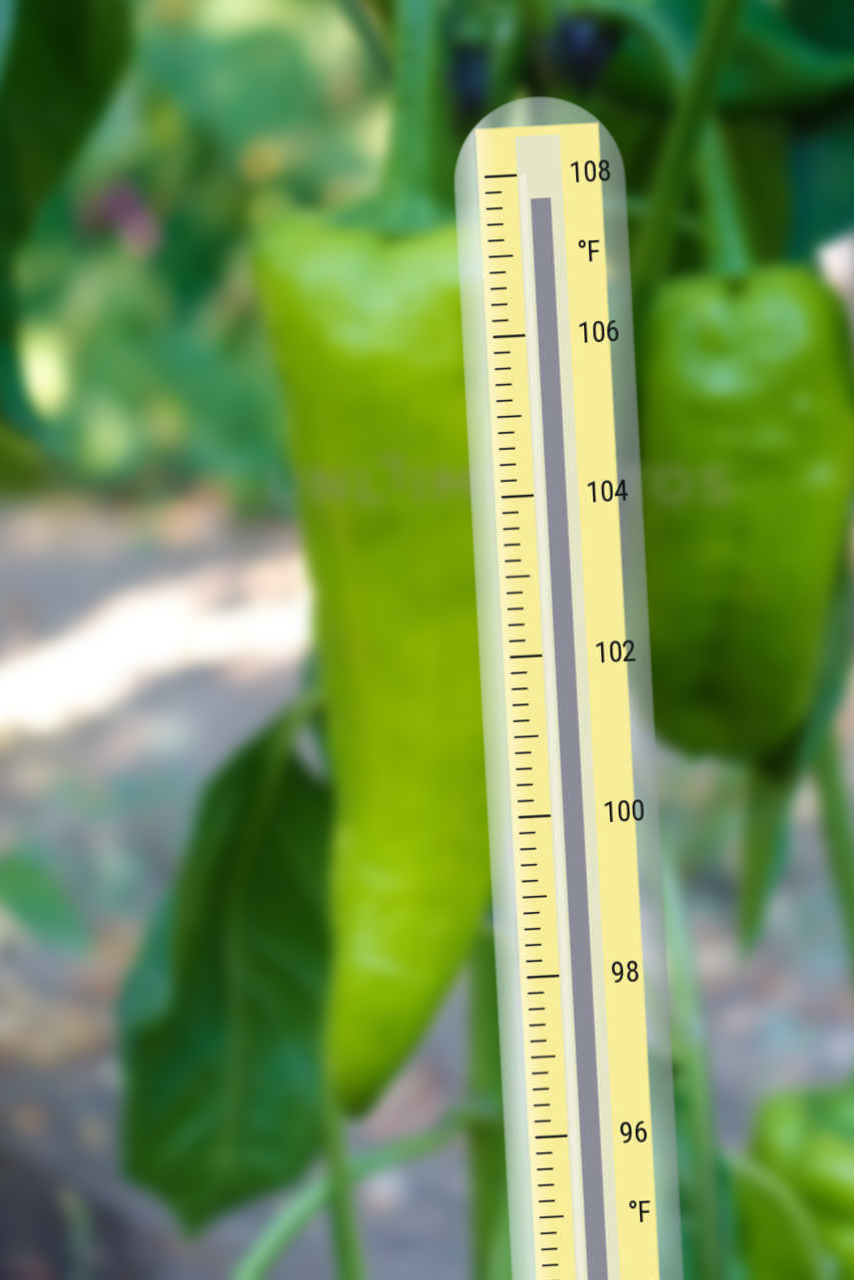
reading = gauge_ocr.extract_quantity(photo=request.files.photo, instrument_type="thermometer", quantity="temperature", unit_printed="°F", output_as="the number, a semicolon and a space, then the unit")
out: 107.7; °F
